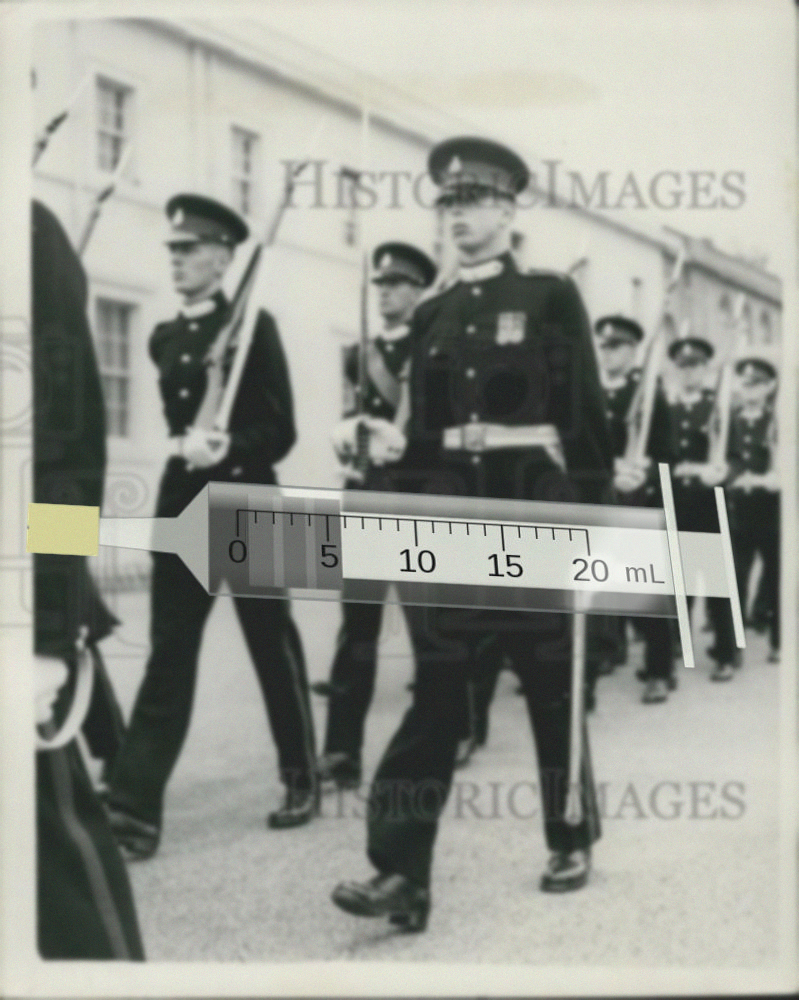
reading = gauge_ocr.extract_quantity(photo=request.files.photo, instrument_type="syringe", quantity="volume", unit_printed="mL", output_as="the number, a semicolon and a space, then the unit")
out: 0.5; mL
